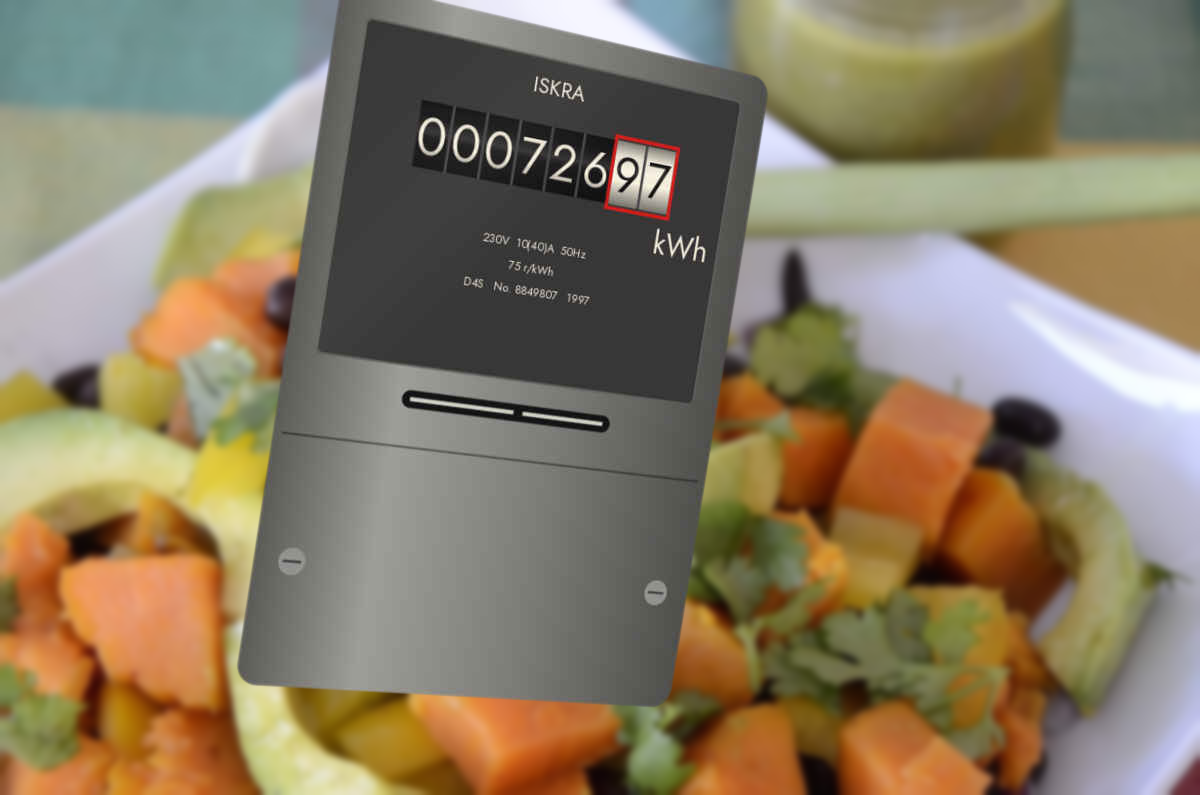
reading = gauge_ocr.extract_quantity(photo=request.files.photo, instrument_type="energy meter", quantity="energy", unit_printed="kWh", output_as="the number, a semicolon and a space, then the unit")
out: 726.97; kWh
